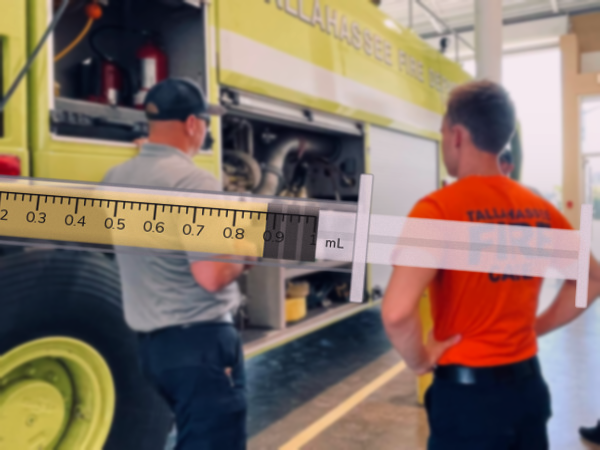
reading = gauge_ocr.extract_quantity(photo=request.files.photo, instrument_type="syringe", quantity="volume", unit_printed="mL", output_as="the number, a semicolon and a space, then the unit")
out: 0.88; mL
